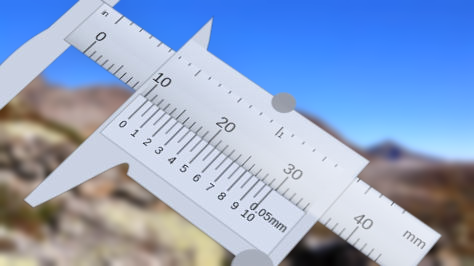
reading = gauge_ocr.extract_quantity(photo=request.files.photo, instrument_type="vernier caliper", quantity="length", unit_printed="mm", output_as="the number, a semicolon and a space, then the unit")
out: 10.6; mm
